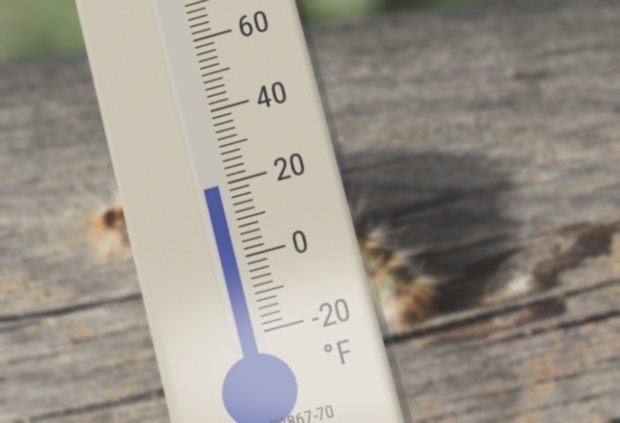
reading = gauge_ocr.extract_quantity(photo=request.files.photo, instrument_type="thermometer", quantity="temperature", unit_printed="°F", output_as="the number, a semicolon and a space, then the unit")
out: 20; °F
